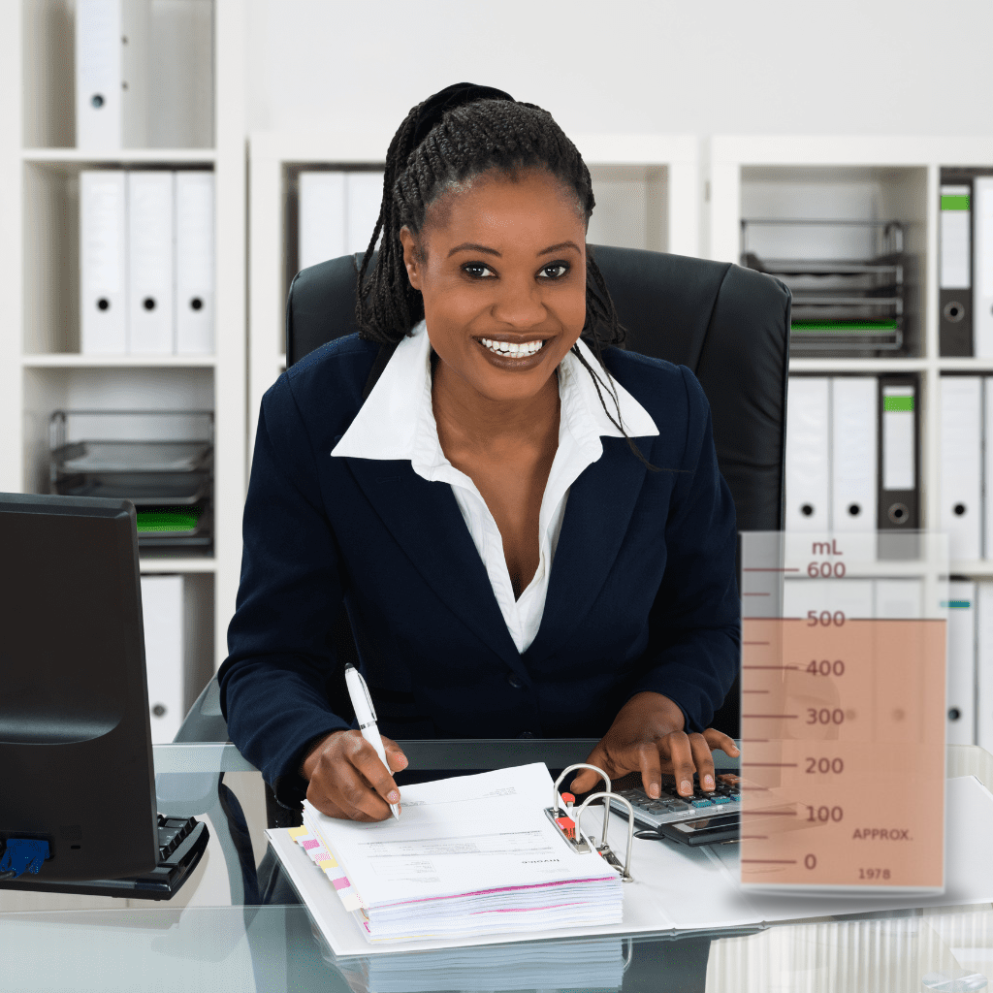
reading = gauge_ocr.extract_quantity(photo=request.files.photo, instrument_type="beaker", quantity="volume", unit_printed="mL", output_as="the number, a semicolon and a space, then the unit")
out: 500; mL
